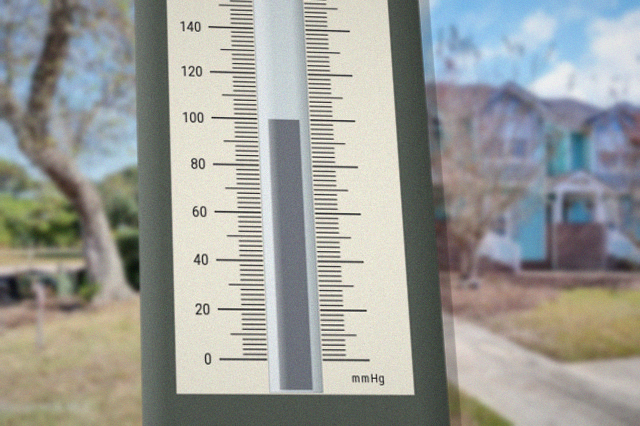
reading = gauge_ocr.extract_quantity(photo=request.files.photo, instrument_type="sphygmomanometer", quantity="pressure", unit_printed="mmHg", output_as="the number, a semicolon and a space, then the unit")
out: 100; mmHg
